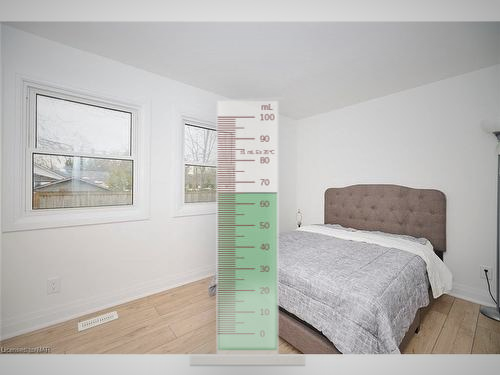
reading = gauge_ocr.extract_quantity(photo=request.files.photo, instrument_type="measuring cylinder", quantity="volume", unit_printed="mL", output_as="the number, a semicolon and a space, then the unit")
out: 65; mL
